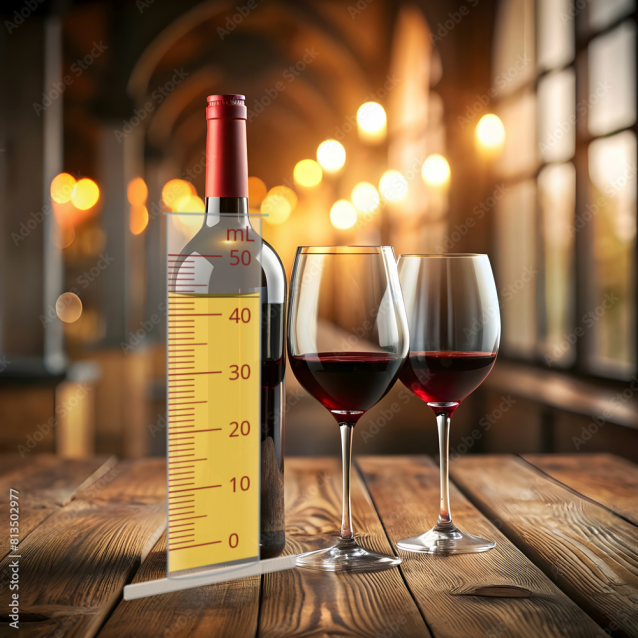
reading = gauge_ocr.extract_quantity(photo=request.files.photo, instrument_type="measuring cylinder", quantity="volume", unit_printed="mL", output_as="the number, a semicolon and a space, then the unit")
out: 43; mL
